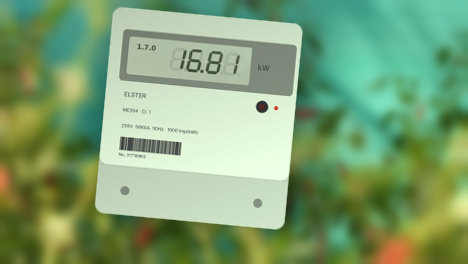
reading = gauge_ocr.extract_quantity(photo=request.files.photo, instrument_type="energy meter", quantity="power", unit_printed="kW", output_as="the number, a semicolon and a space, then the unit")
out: 16.81; kW
